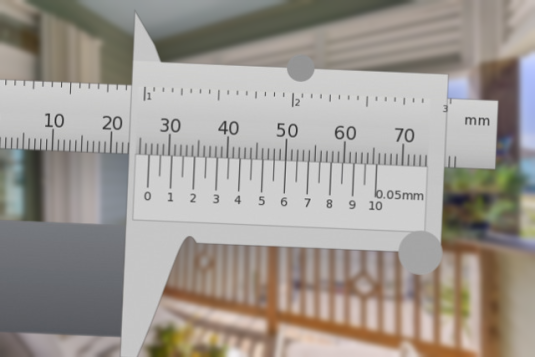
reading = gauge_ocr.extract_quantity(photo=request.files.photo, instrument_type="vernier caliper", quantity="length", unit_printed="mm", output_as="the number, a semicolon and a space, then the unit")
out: 26.6; mm
